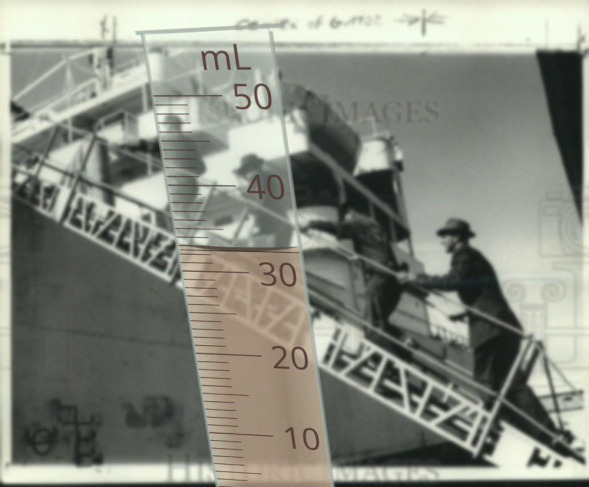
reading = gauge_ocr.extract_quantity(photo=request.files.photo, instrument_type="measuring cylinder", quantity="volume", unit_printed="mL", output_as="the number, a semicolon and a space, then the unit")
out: 32.5; mL
